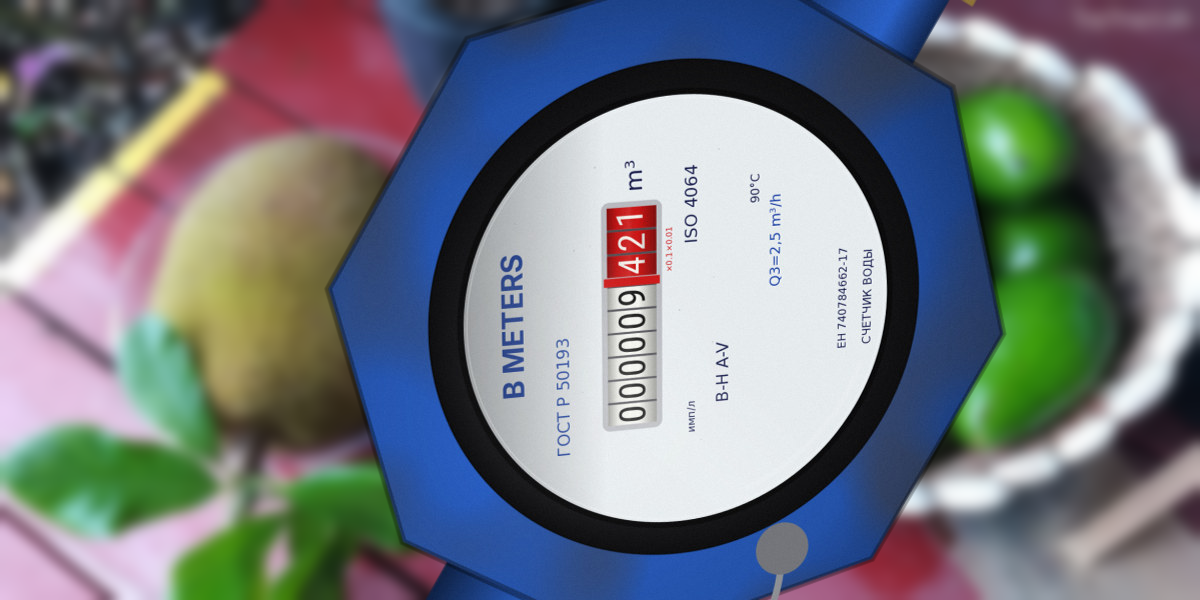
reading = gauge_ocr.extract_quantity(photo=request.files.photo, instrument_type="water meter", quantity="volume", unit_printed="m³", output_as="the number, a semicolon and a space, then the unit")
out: 9.421; m³
